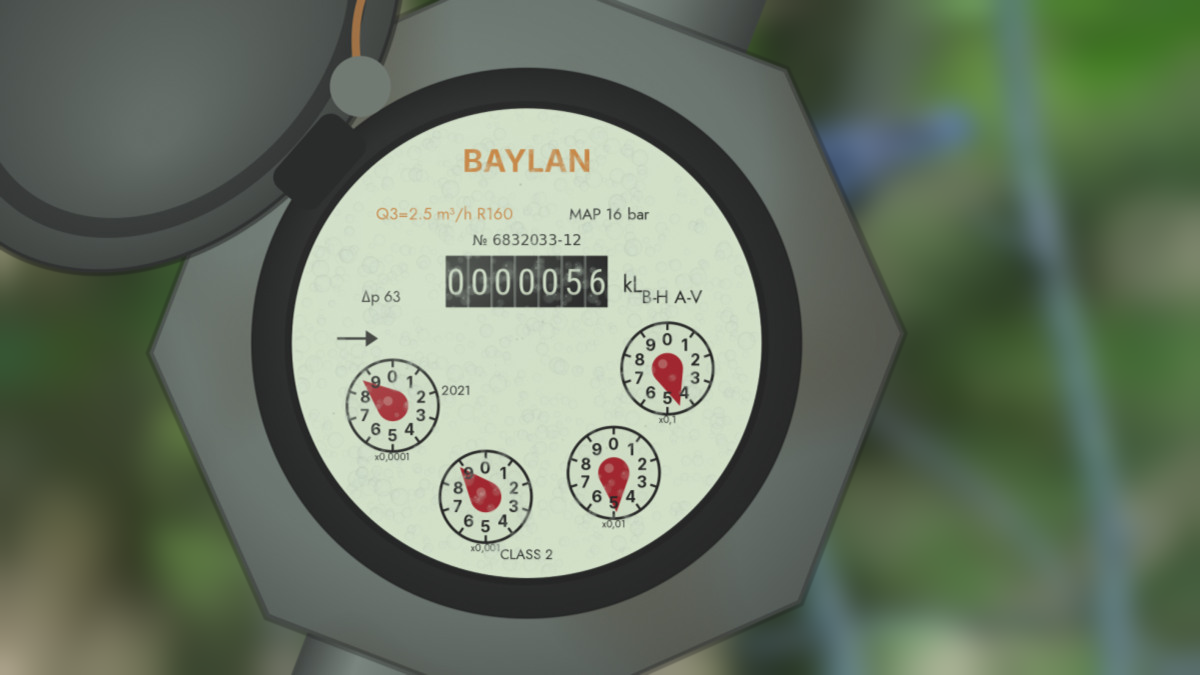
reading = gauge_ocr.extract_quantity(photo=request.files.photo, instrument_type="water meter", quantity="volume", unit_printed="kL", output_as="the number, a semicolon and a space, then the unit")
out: 56.4488; kL
